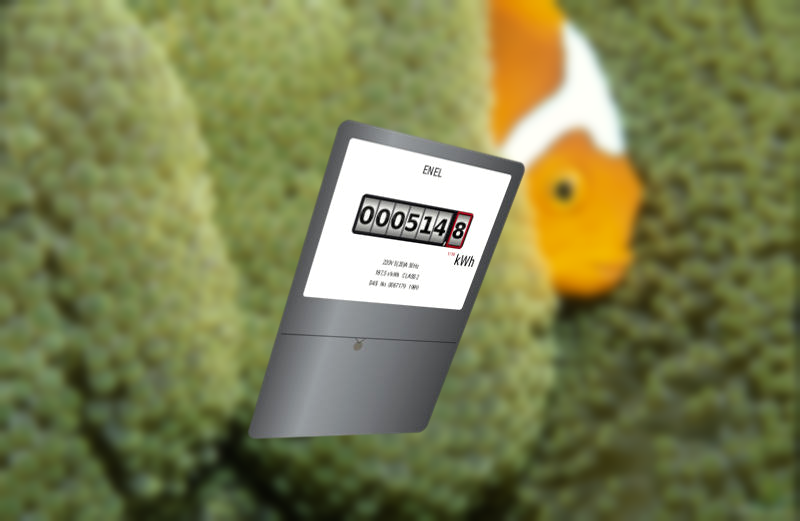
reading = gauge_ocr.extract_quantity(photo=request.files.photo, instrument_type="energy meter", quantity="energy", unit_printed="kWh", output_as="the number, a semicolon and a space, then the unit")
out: 514.8; kWh
